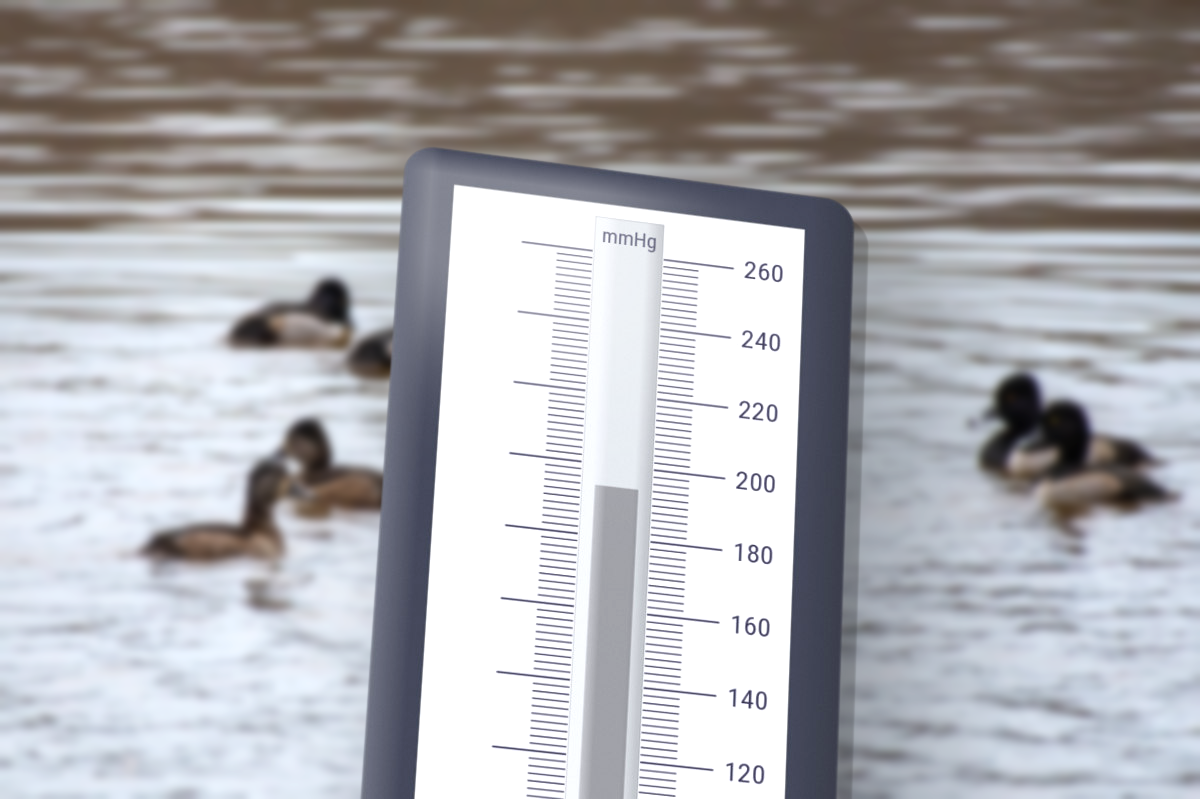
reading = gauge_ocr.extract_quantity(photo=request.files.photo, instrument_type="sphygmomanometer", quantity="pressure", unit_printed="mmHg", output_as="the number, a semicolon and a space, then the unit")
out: 194; mmHg
